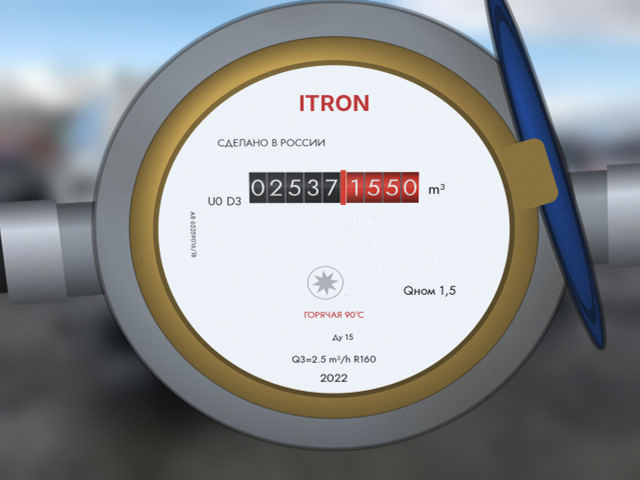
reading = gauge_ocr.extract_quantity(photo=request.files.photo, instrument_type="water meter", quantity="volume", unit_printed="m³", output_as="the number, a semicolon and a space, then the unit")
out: 2537.1550; m³
